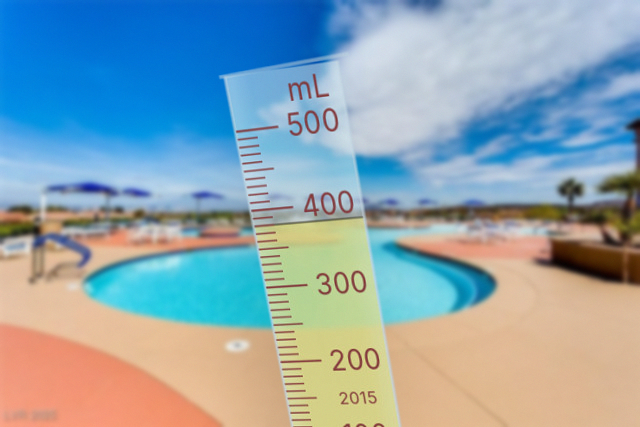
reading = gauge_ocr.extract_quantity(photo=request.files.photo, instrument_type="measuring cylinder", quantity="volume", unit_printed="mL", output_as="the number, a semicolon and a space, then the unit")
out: 380; mL
